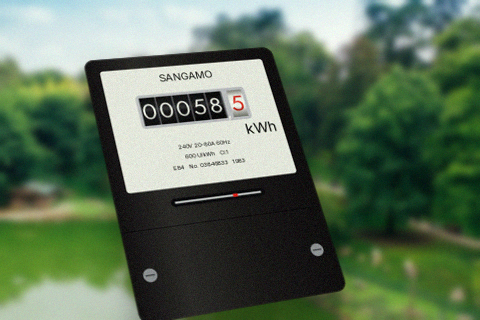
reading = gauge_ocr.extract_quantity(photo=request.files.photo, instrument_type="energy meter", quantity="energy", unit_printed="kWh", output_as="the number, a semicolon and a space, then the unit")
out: 58.5; kWh
